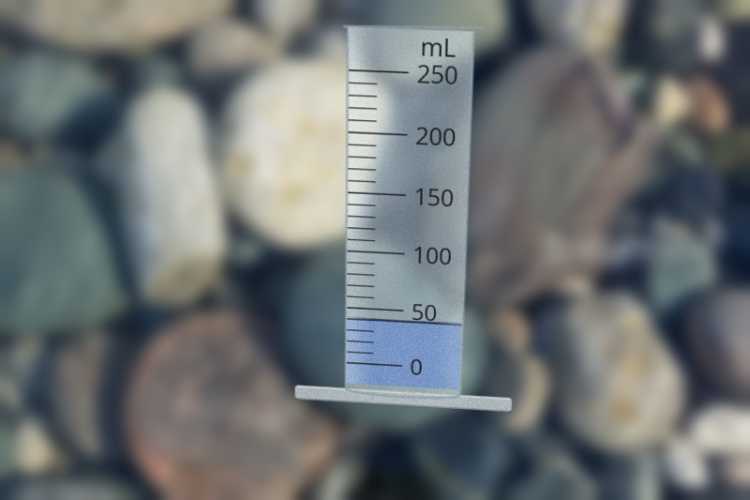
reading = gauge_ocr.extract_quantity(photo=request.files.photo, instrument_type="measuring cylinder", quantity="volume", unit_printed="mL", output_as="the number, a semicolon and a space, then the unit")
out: 40; mL
